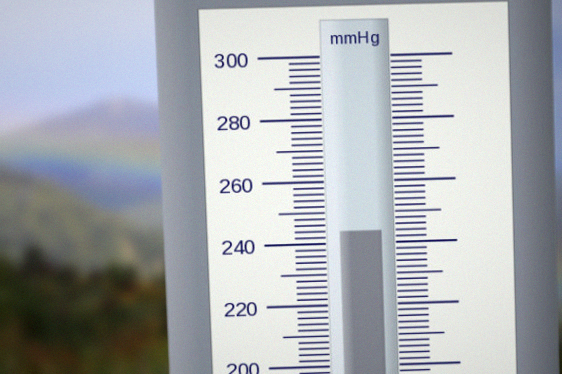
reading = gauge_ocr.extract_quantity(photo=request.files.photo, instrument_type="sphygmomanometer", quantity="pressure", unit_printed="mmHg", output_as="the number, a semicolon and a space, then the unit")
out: 244; mmHg
